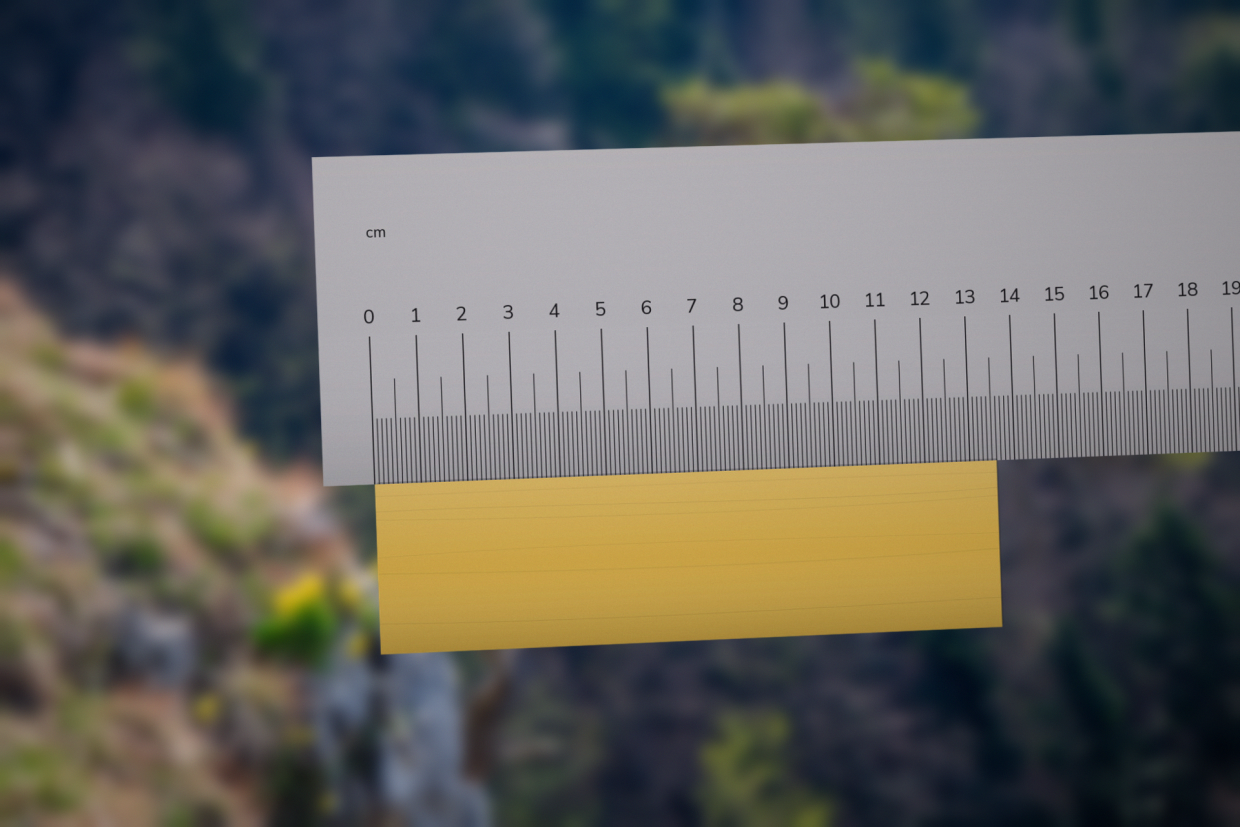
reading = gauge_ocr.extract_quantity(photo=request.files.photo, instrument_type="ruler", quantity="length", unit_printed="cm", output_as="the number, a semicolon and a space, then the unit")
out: 13.6; cm
